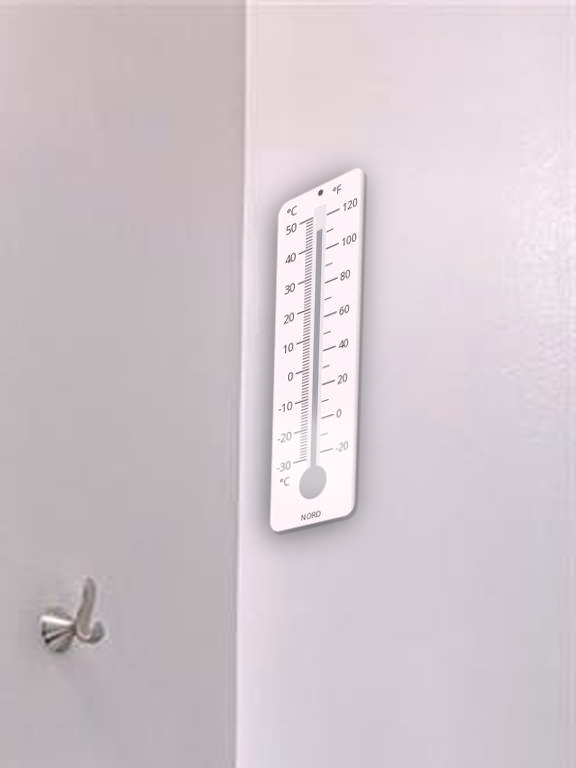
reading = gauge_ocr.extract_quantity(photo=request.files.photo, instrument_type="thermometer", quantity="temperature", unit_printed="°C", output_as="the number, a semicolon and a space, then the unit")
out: 45; °C
